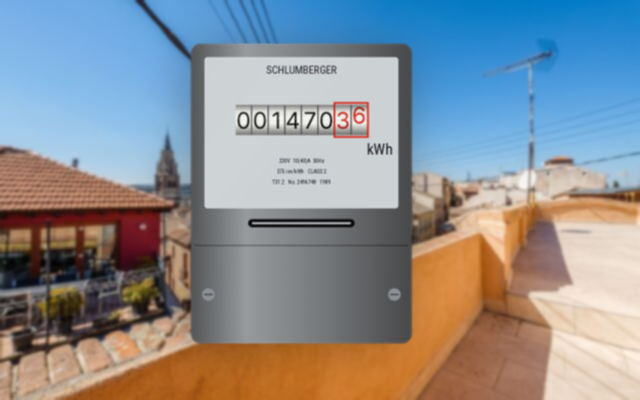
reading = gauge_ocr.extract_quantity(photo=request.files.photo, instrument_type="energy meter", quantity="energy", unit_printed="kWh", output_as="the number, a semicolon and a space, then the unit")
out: 1470.36; kWh
